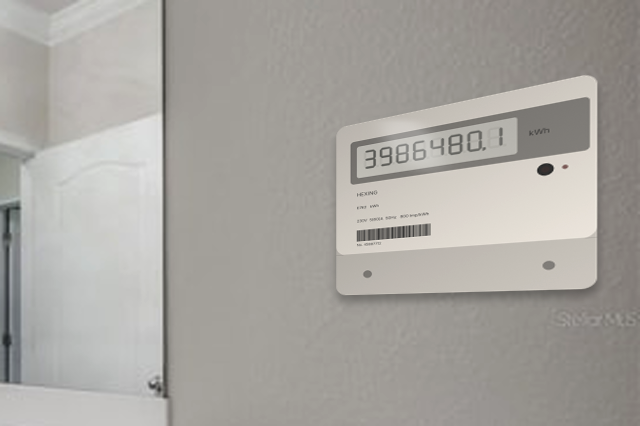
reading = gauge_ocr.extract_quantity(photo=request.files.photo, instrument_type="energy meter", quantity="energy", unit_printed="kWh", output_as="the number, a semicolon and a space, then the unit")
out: 3986480.1; kWh
